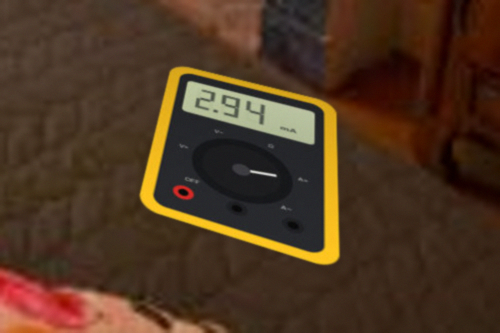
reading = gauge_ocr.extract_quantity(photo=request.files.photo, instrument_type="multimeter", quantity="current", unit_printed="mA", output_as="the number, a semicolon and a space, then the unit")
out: 2.94; mA
